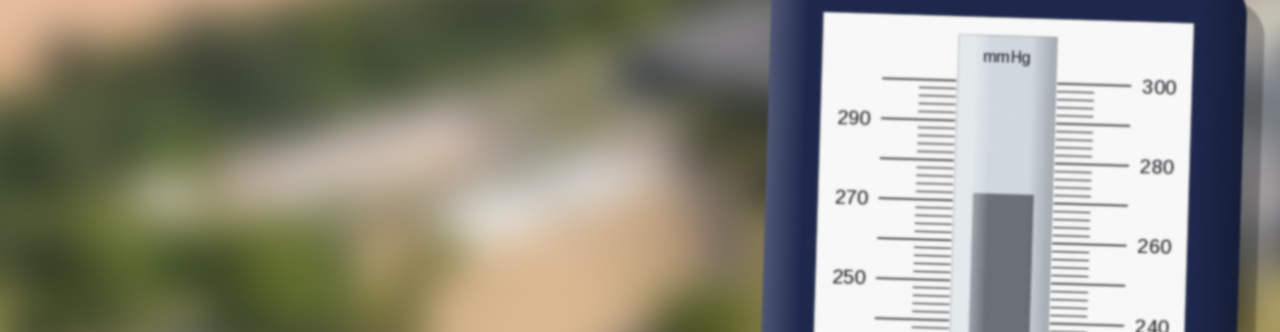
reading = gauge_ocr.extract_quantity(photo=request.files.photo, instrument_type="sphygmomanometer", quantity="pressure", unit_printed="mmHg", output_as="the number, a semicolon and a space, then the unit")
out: 272; mmHg
